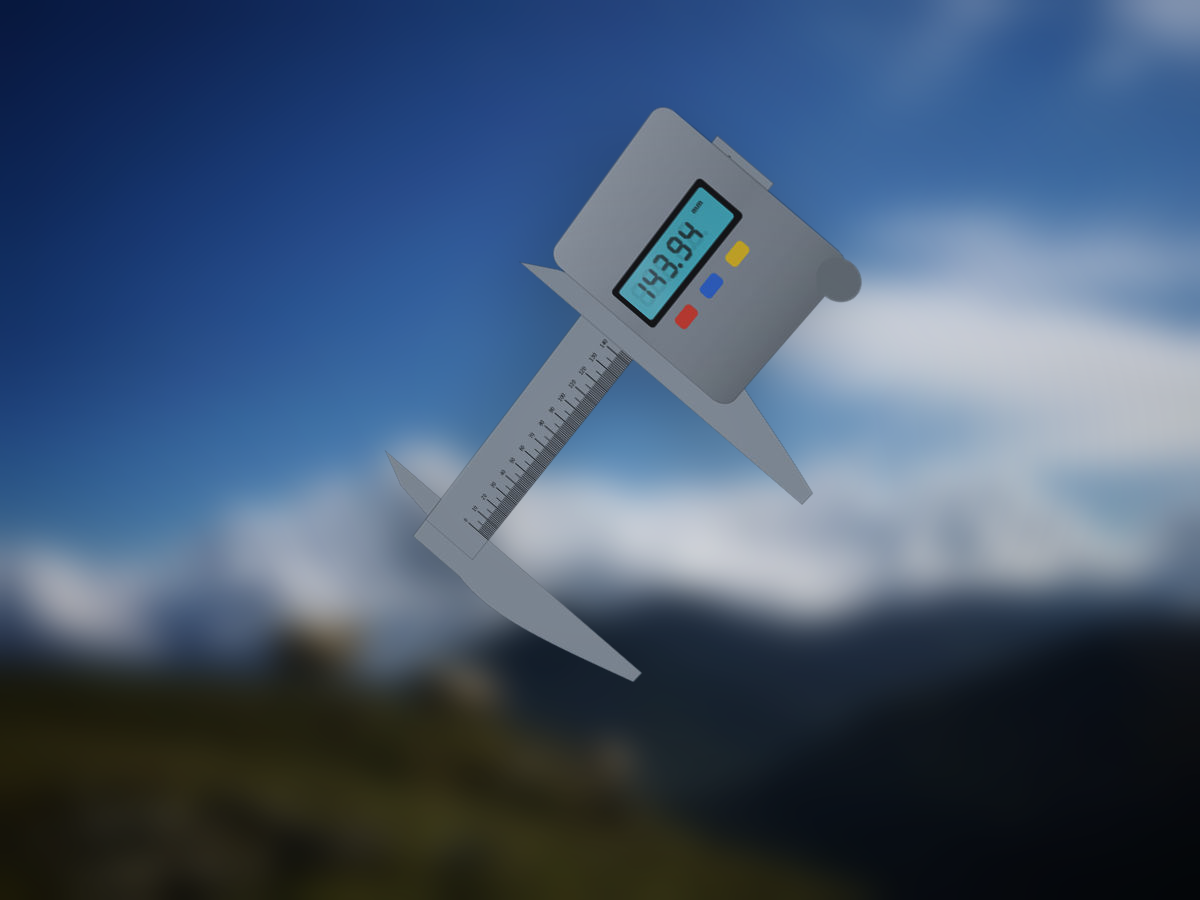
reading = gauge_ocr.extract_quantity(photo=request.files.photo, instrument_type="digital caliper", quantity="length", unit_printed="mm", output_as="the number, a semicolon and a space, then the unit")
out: 143.94; mm
